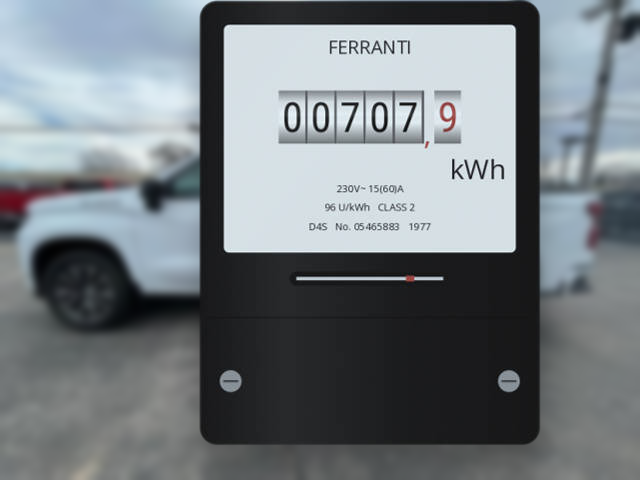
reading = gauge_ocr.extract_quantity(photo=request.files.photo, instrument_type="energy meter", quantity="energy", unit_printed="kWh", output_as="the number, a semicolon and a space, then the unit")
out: 707.9; kWh
